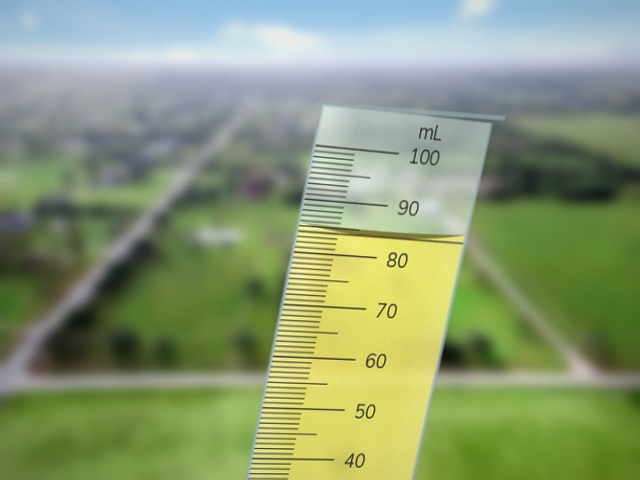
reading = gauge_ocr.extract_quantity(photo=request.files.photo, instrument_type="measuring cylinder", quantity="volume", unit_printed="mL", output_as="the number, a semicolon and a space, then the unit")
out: 84; mL
